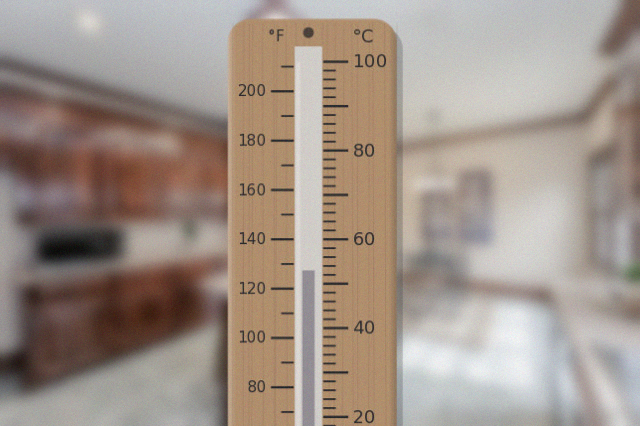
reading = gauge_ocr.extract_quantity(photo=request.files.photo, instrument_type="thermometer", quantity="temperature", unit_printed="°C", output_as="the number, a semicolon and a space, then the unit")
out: 53; °C
